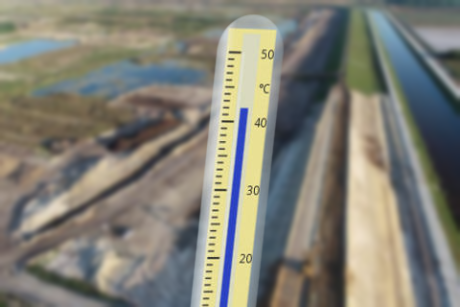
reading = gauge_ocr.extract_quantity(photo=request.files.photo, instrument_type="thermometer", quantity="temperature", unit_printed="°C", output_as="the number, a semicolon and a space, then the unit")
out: 42; °C
